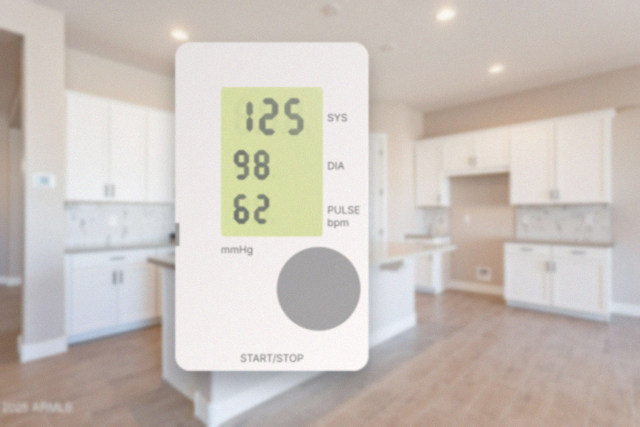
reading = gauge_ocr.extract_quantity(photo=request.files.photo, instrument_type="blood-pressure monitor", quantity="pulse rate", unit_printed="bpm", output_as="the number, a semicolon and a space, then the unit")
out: 62; bpm
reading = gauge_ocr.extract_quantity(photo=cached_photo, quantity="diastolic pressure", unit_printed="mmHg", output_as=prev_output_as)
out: 98; mmHg
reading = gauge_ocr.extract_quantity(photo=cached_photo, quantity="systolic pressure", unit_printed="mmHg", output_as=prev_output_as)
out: 125; mmHg
